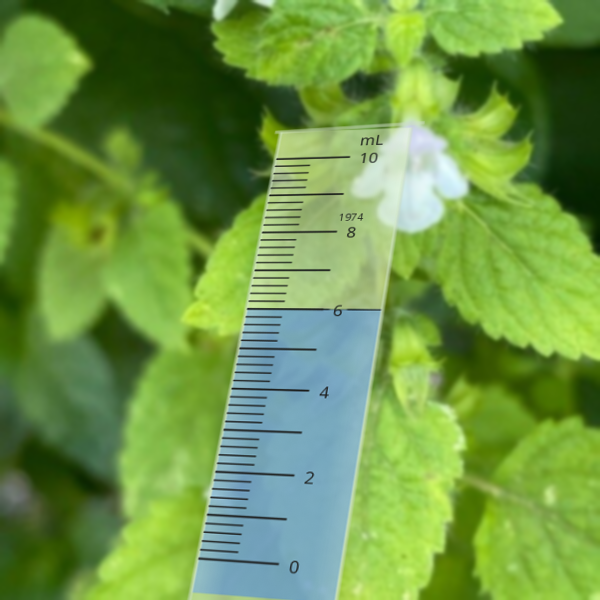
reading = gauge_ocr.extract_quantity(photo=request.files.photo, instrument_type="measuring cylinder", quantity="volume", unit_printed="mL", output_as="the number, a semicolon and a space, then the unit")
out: 6; mL
